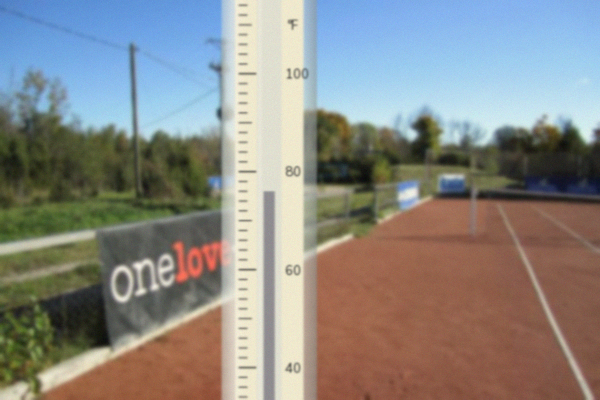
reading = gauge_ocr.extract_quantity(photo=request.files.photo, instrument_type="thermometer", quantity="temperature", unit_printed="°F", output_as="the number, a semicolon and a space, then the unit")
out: 76; °F
